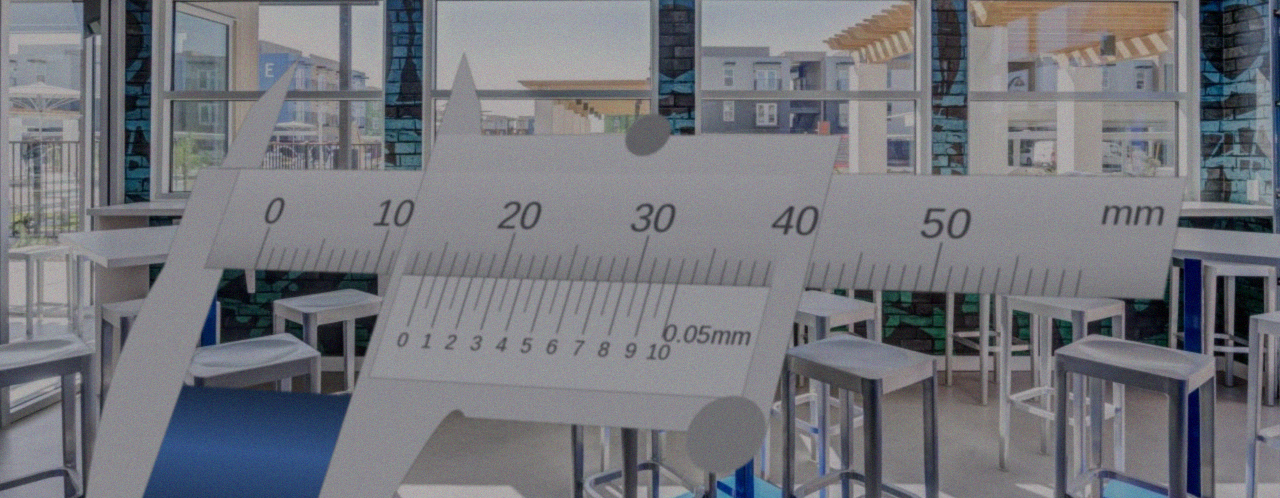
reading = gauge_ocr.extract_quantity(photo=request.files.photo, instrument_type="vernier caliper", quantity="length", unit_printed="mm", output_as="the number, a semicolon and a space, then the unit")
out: 14.0; mm
